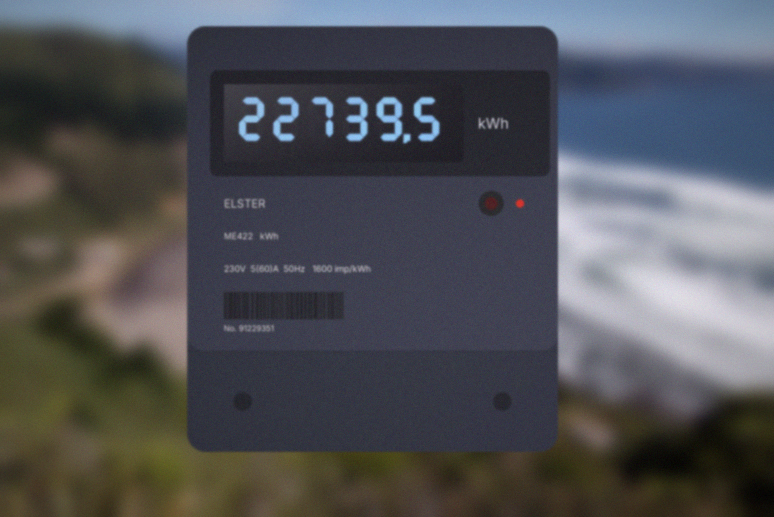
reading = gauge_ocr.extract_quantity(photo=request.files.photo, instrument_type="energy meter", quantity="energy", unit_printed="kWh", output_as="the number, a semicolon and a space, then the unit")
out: 22739.5; kWh
